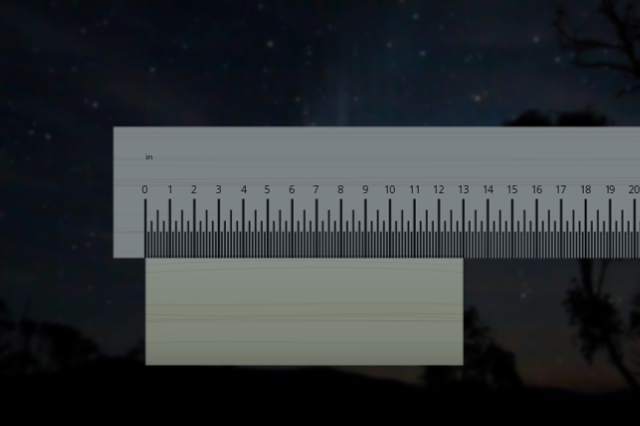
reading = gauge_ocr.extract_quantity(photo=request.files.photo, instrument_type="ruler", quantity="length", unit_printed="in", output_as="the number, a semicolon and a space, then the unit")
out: 13; in
